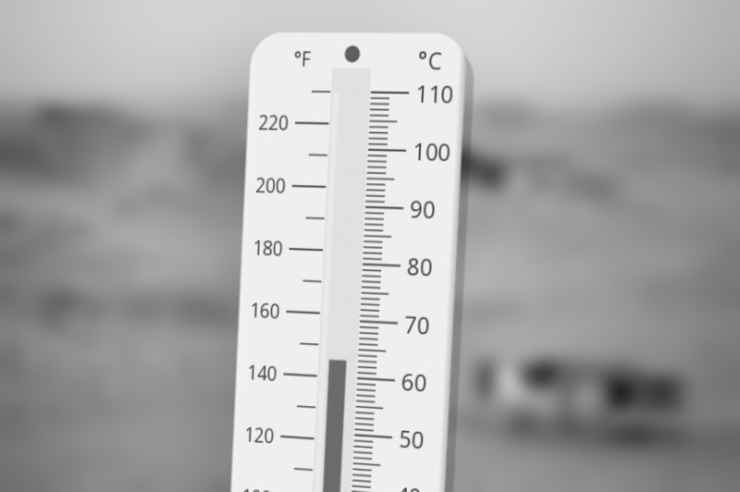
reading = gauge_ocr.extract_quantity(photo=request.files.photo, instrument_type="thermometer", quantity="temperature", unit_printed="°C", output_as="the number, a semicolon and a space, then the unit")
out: 63; °C
